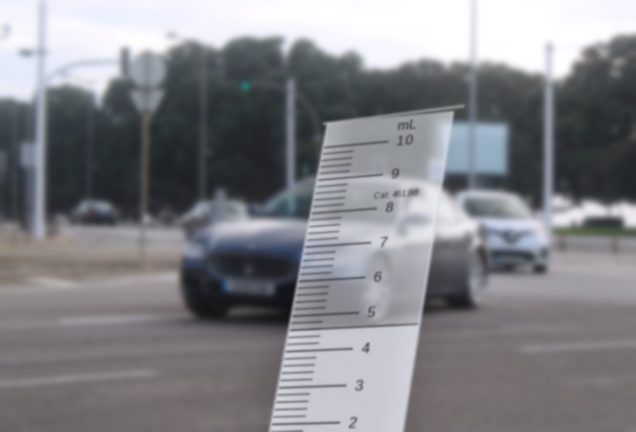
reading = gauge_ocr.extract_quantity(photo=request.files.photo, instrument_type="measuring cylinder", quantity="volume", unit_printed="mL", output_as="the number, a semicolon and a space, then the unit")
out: 4.6; mL
